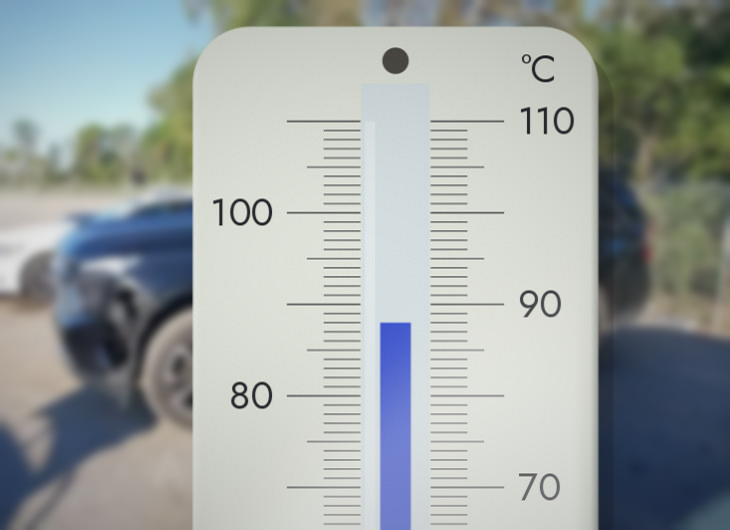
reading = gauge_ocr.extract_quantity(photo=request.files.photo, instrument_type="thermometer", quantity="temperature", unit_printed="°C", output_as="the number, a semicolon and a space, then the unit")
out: 88; °C
